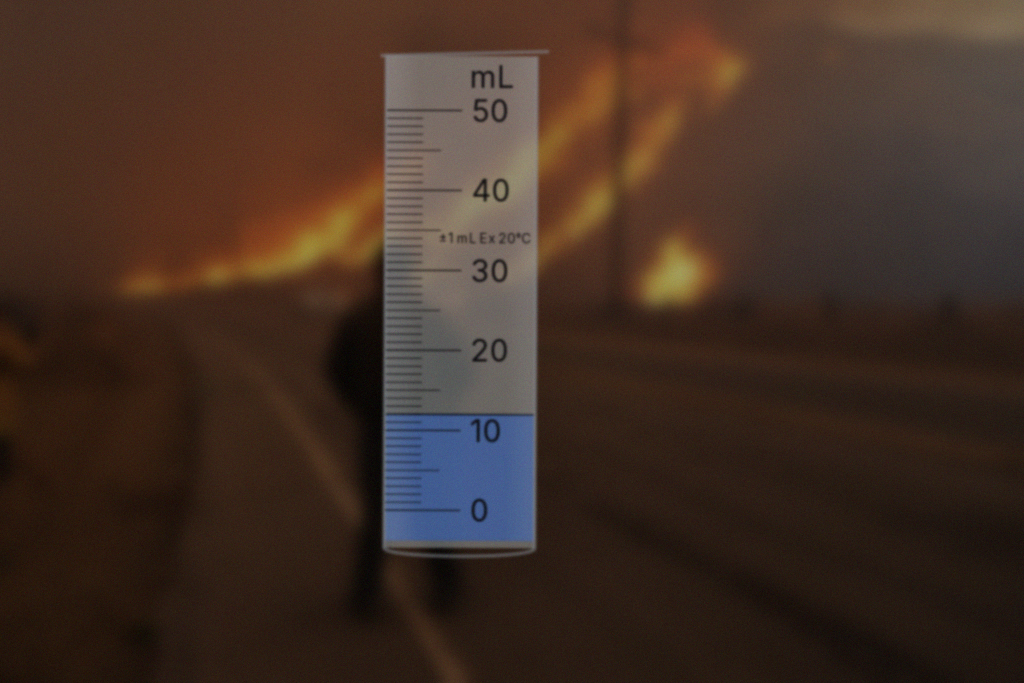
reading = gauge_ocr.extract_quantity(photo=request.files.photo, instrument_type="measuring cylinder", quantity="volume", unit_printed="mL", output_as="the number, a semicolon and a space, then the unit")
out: 12; mL
